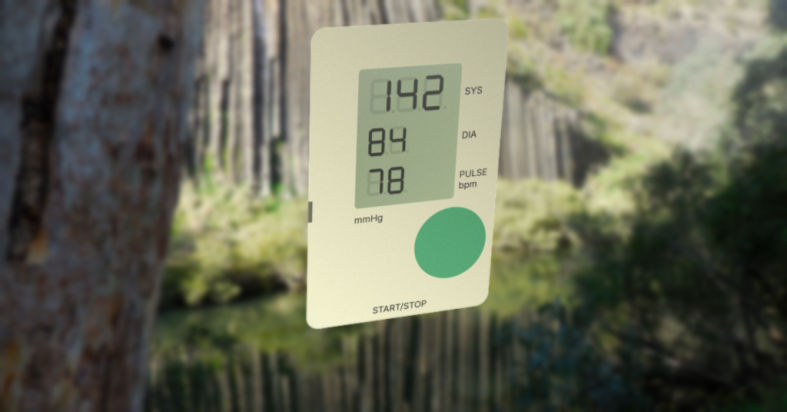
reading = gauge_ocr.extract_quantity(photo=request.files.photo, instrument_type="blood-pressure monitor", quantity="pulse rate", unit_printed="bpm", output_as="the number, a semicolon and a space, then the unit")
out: 78; bpm
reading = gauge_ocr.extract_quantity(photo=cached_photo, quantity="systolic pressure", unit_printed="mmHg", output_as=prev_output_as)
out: 142; mmHg
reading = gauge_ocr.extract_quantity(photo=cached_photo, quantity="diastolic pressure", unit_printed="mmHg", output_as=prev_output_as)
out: 84; mmHg
